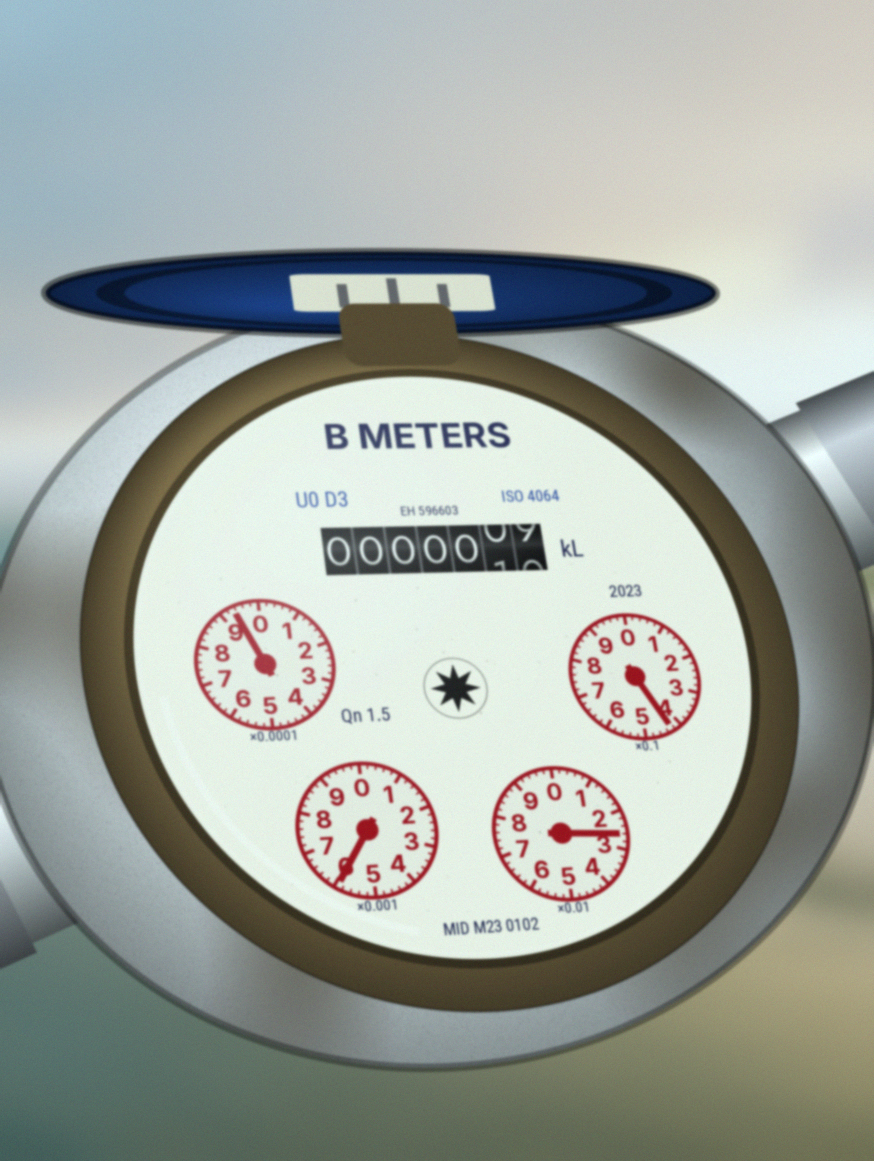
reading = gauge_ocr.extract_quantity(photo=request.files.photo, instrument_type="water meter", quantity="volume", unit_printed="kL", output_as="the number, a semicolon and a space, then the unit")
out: 9.4259; kL
